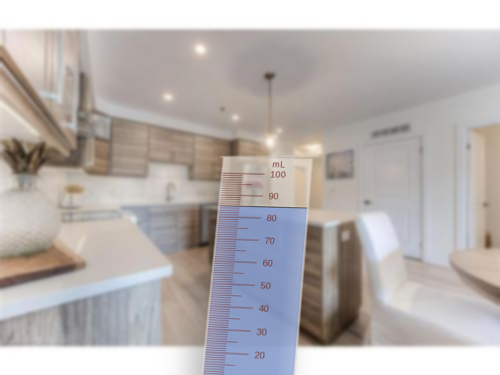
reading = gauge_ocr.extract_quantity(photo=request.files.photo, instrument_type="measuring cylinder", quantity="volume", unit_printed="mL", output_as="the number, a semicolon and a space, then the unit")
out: 85; mL
